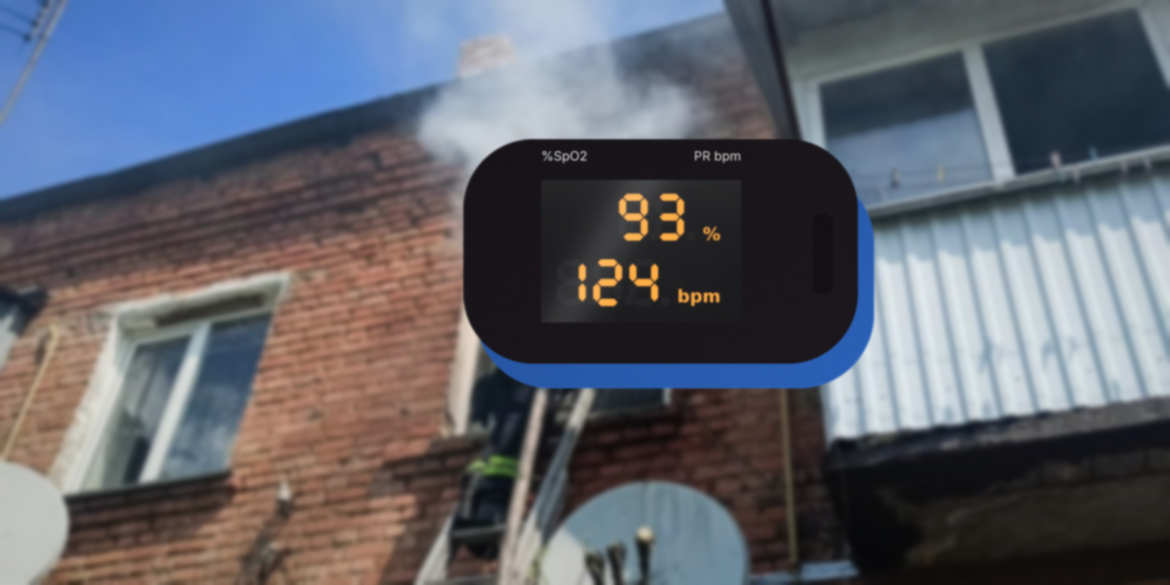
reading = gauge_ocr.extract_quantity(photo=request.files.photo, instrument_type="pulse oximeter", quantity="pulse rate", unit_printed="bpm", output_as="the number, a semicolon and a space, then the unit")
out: 124; bpm
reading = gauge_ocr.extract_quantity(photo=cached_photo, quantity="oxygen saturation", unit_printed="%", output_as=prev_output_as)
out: 93; %
